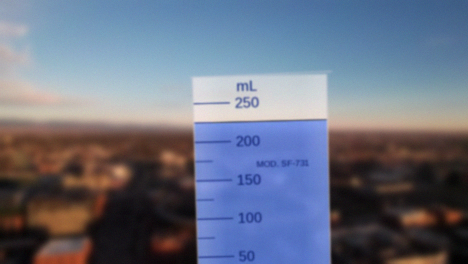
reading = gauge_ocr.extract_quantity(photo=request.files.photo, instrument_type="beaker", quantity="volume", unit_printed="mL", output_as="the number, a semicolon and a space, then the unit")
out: 225; mL
